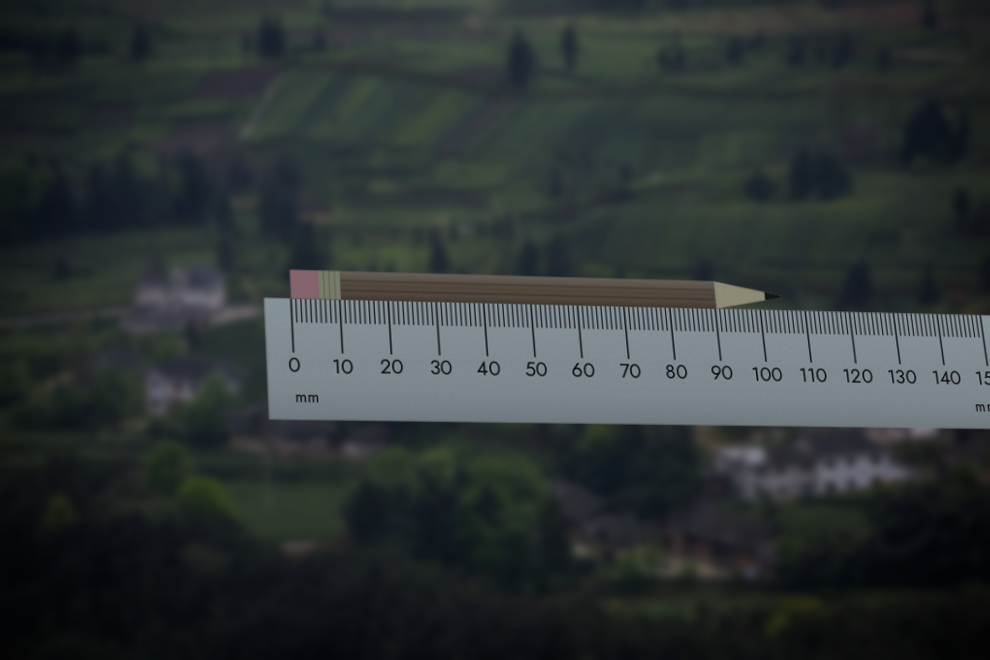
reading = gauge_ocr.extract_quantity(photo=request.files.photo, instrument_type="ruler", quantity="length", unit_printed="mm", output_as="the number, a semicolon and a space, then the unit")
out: 105; mm
